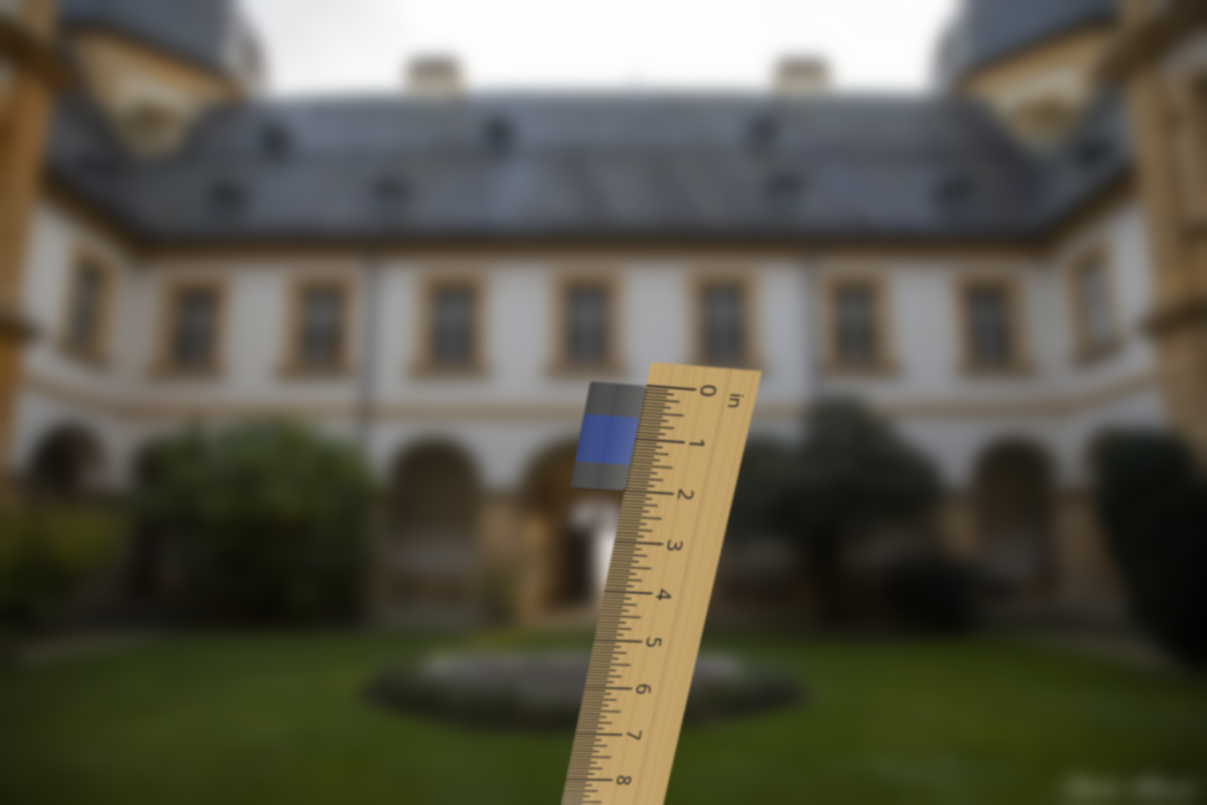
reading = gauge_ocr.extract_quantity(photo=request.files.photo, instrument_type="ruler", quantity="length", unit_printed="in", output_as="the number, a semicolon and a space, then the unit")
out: 2; in
